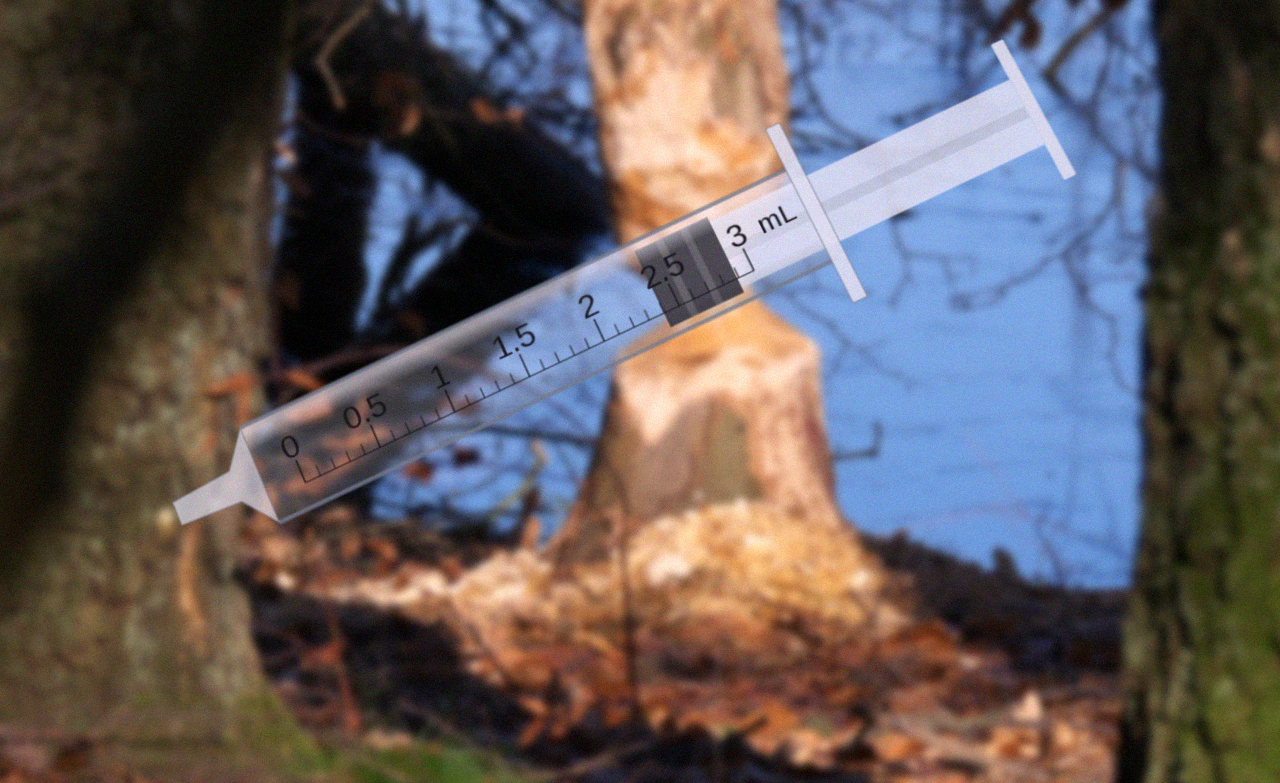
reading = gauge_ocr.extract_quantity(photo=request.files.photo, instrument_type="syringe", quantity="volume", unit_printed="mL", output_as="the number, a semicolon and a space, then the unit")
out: 2.4; mL
